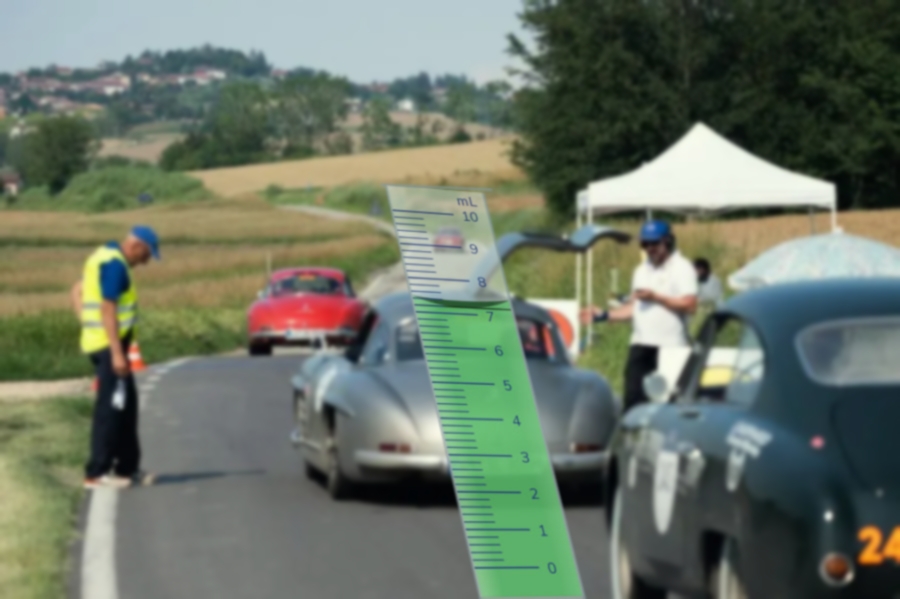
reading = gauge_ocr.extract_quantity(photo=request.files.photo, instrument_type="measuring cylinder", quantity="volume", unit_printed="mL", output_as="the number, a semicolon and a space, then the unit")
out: 7.2; mL
